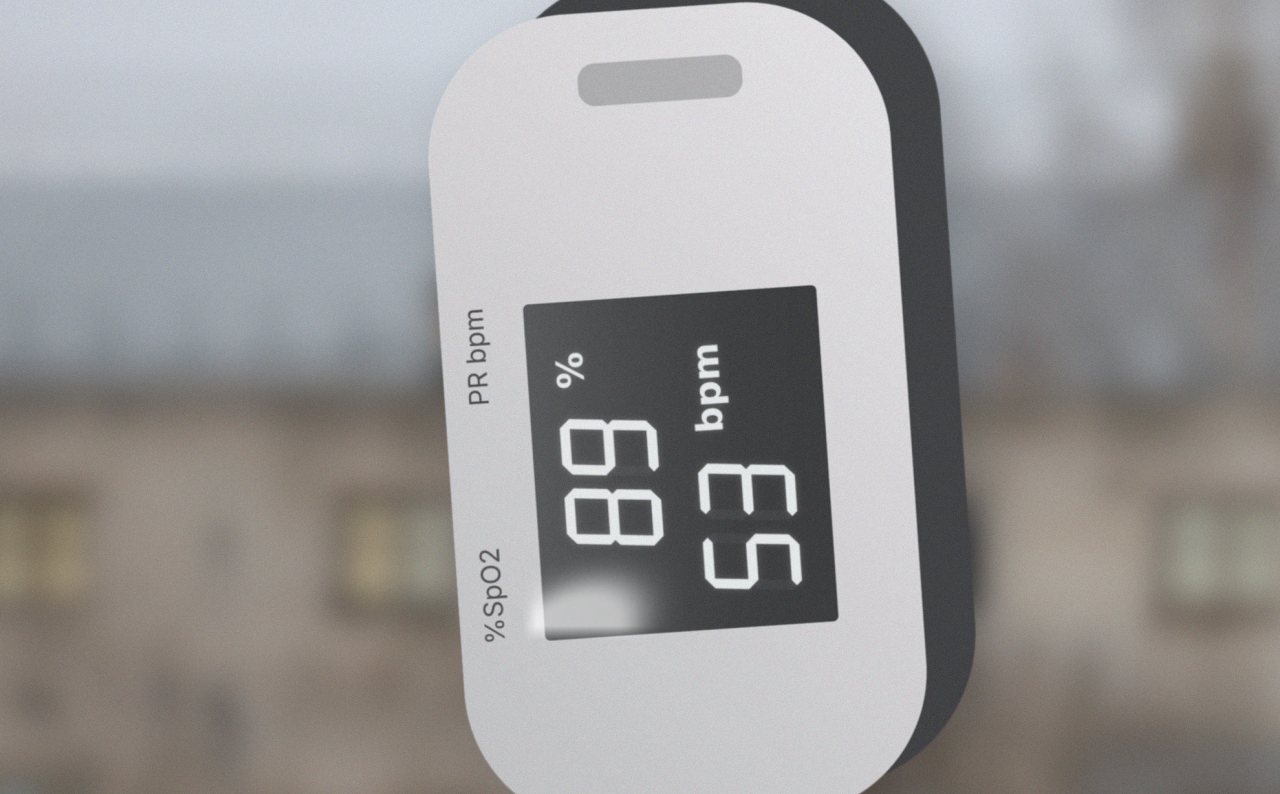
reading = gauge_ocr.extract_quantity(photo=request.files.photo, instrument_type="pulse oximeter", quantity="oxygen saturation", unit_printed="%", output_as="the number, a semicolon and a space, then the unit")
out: 89; %
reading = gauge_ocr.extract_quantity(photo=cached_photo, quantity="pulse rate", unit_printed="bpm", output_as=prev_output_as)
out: 53; bpm
